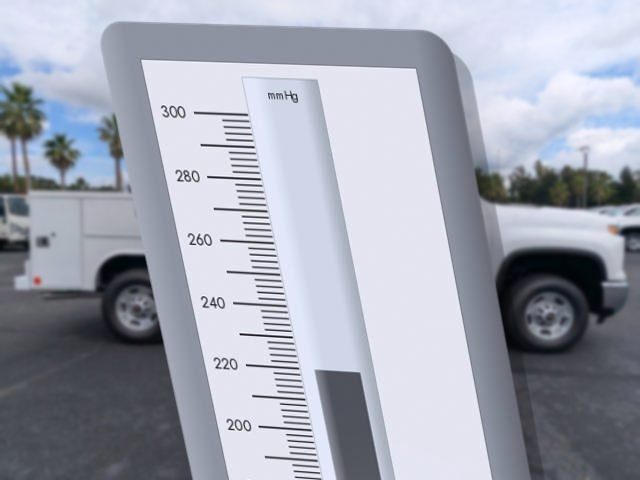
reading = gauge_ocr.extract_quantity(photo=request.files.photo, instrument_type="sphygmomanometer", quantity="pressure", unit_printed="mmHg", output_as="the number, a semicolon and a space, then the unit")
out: 220; mmHg
